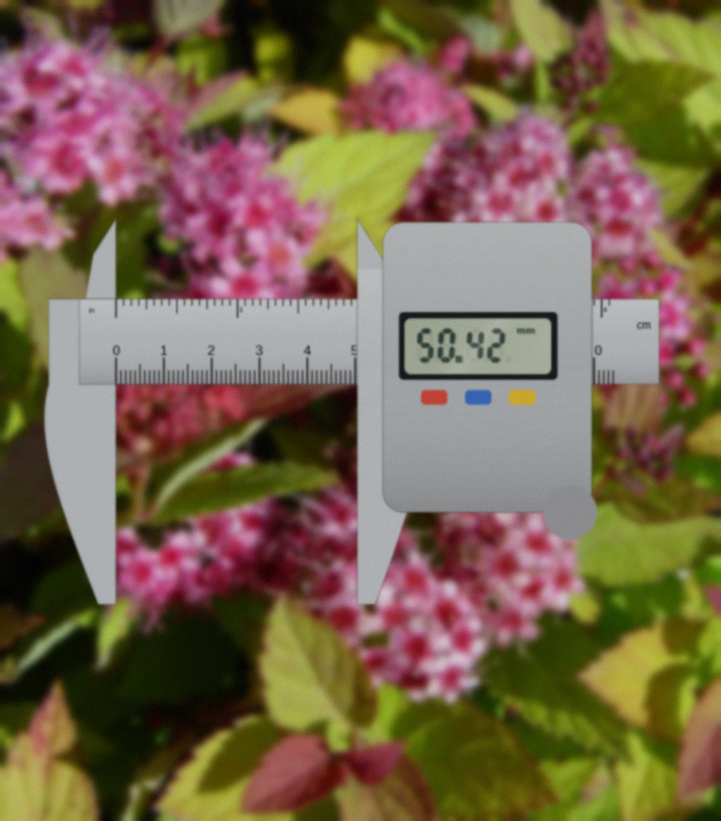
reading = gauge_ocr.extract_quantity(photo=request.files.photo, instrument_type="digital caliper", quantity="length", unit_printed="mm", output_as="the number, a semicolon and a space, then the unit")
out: 50.42; mm
